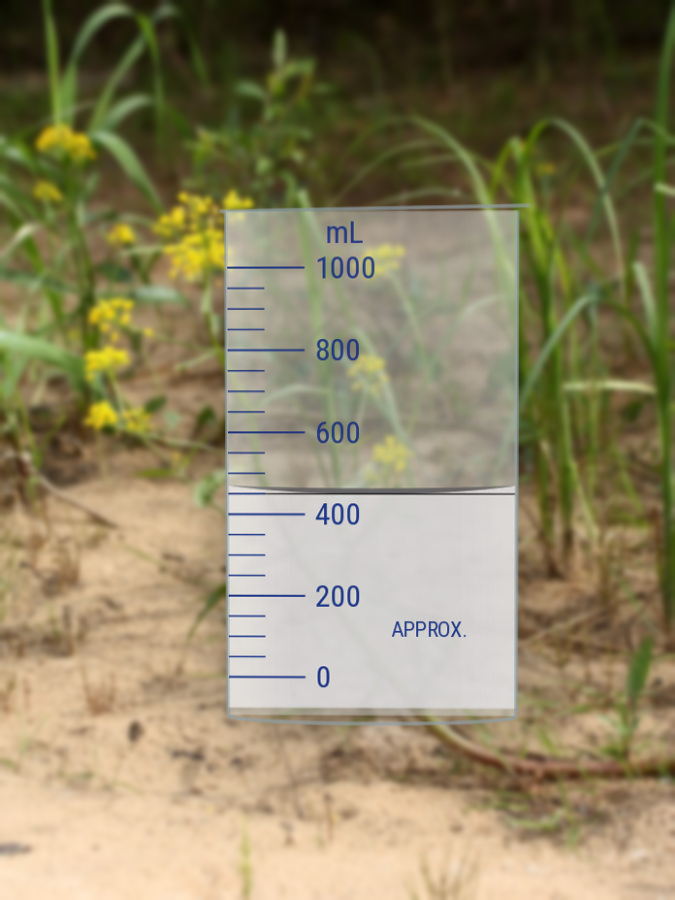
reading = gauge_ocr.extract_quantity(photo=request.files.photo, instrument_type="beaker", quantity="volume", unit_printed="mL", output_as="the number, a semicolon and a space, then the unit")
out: 450; mL
